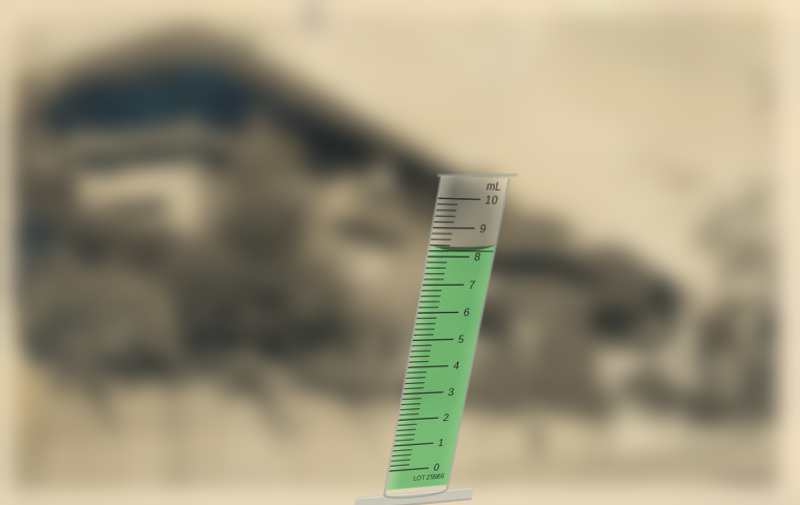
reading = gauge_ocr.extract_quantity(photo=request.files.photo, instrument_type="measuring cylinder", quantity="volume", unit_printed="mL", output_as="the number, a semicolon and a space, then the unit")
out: 8.2; mL
